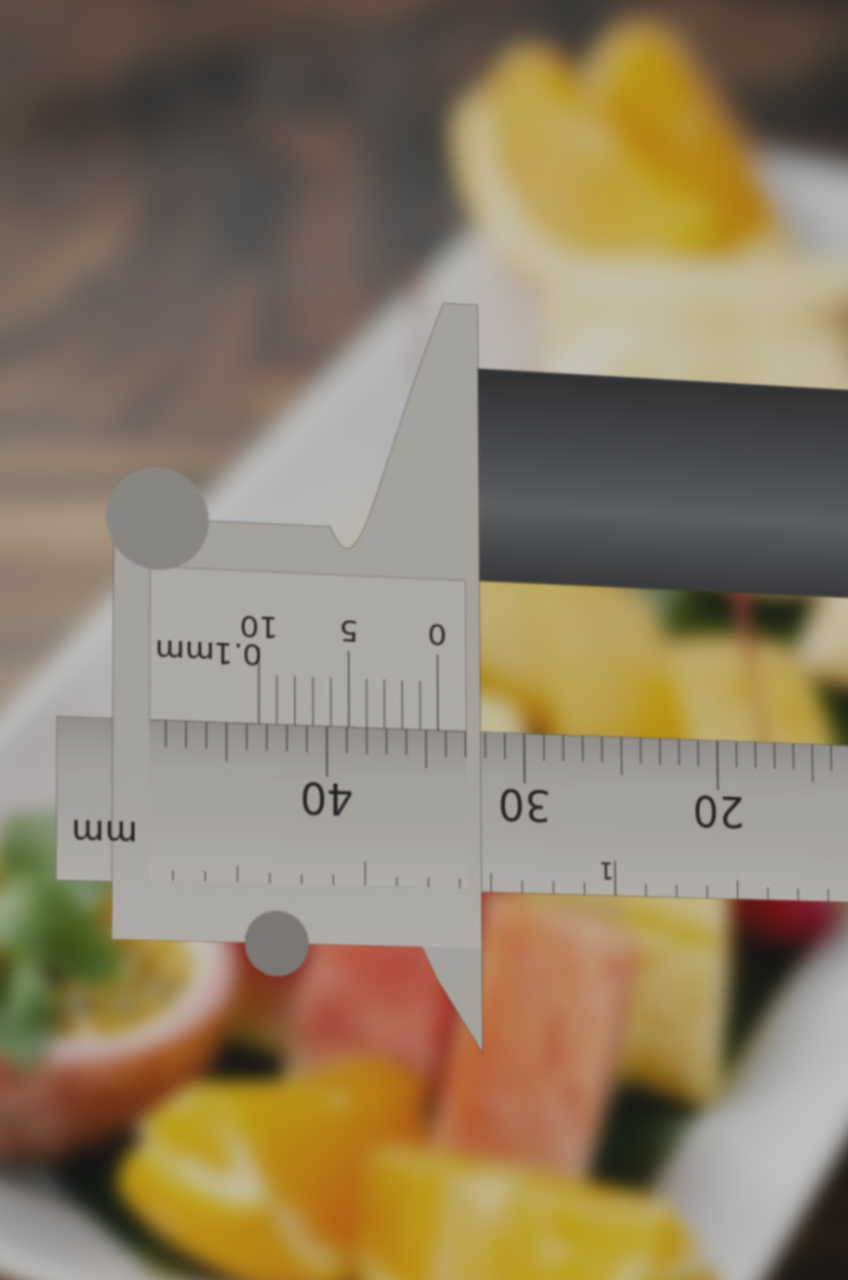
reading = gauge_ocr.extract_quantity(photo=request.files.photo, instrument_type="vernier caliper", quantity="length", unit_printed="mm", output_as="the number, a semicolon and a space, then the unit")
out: 34.4; mm
